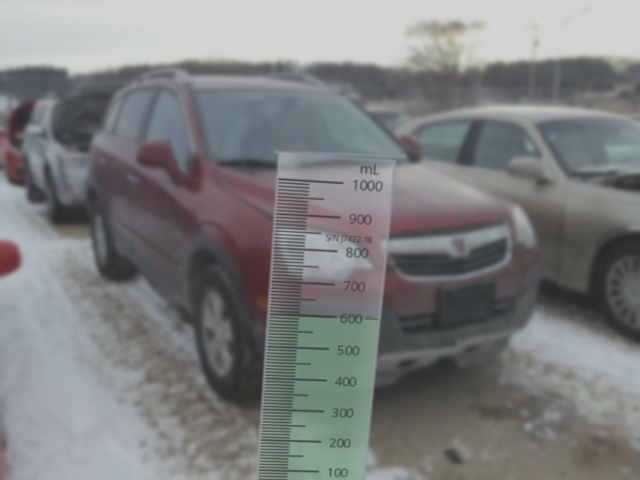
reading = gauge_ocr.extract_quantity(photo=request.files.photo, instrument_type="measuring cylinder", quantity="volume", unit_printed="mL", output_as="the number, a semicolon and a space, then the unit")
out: 600; mL
